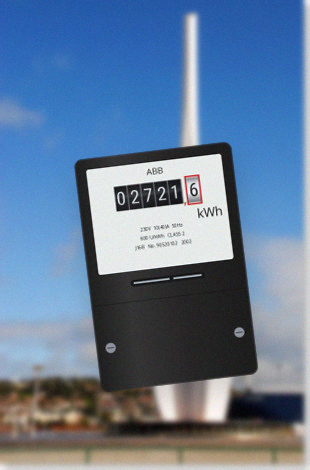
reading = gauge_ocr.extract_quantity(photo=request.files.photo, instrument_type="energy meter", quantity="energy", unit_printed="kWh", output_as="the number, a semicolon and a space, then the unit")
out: 2721.6; kWh
